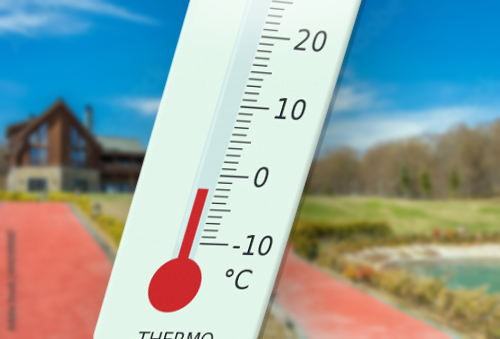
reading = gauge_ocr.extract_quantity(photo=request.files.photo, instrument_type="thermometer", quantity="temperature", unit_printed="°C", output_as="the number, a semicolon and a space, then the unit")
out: -2; °C
